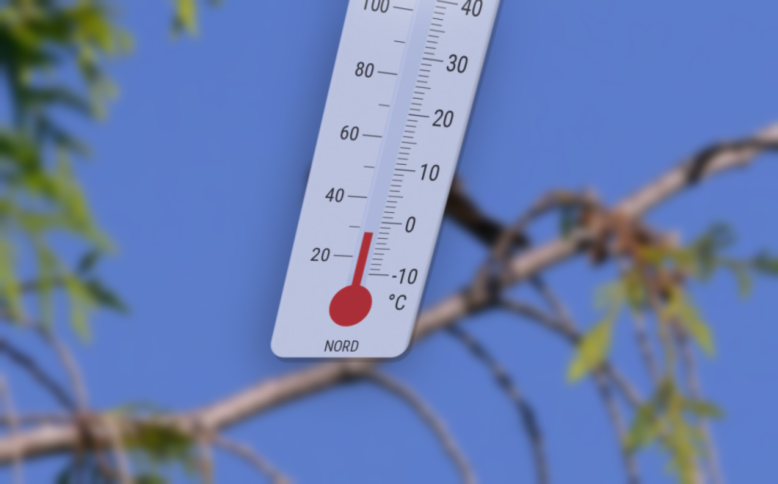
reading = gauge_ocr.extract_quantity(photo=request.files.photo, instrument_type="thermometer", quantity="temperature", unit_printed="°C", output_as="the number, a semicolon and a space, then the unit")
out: -2; °C
